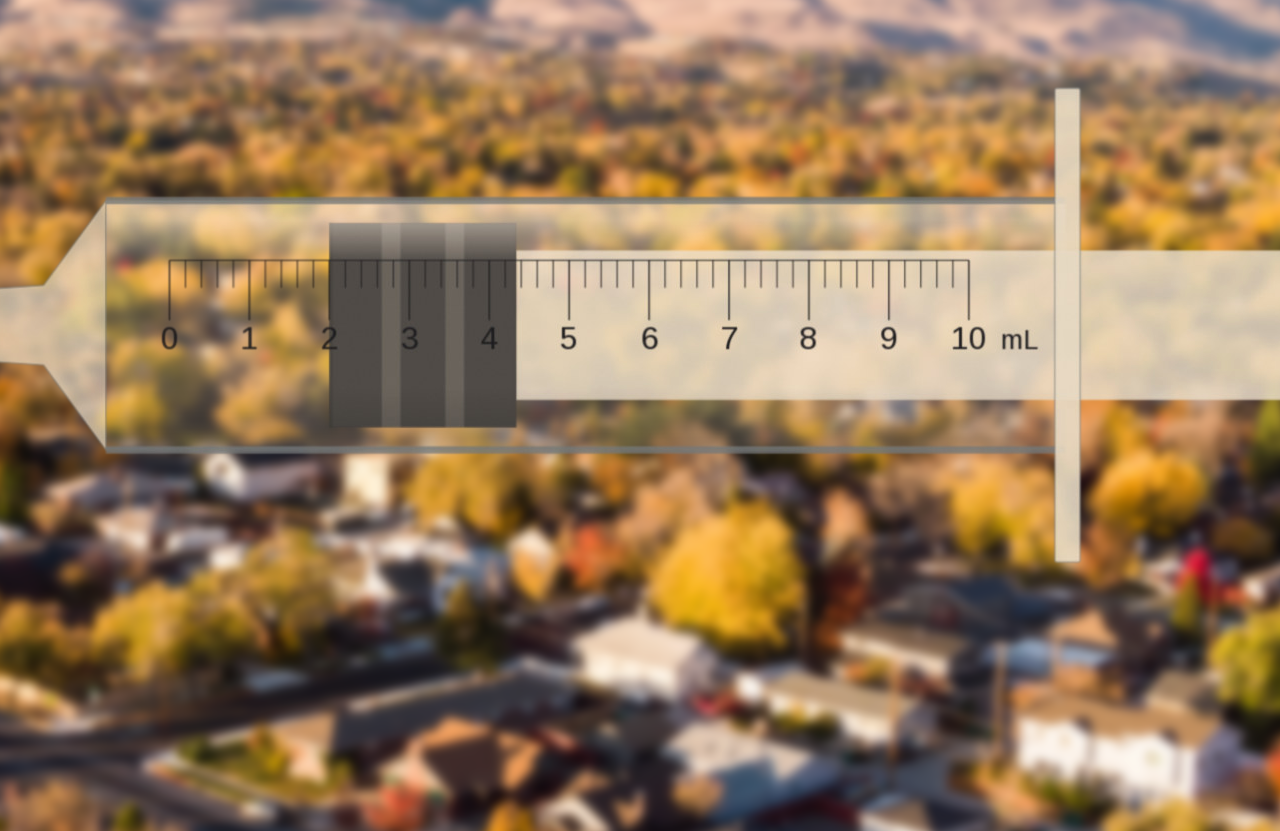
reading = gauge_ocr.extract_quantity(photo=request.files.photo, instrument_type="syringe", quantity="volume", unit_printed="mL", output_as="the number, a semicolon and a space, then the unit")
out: 2; mL
